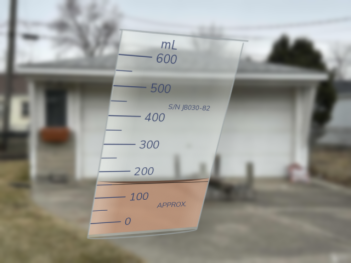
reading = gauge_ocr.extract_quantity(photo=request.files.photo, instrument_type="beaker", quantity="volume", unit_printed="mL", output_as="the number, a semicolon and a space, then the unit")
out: 150; mL
